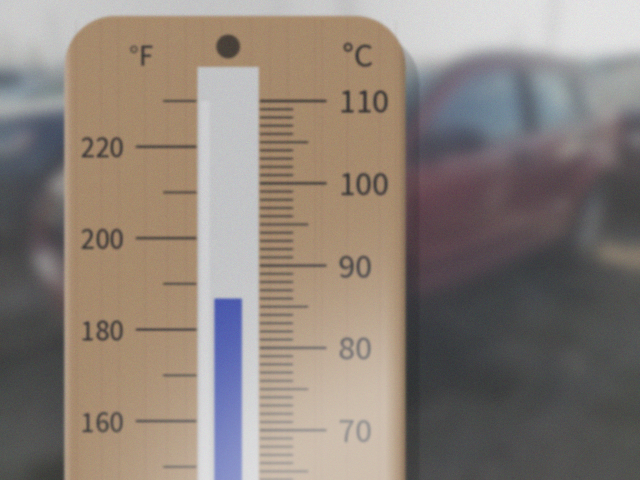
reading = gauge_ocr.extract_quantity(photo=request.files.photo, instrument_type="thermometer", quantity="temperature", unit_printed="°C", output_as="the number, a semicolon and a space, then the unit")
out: 86; °C
